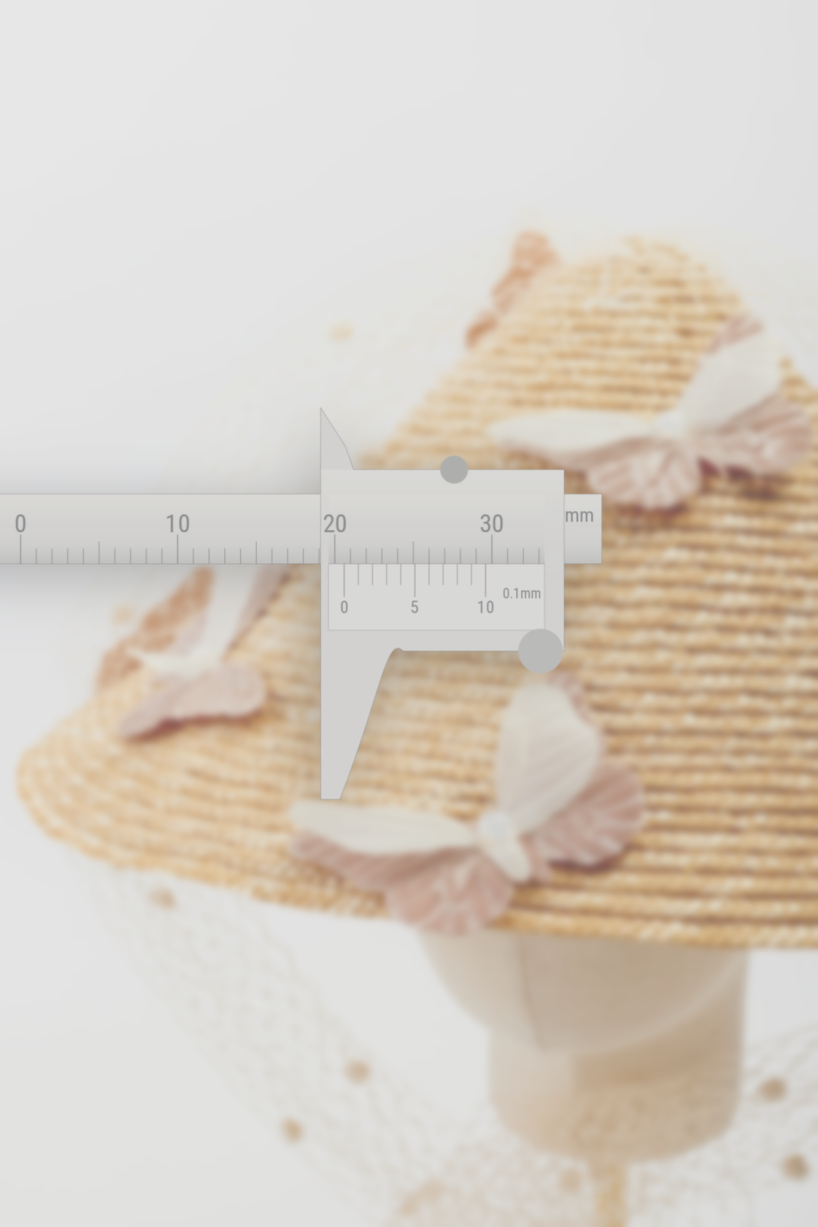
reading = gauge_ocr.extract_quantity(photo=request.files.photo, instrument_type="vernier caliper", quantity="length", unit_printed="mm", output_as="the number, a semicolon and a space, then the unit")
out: 20.6; mm
